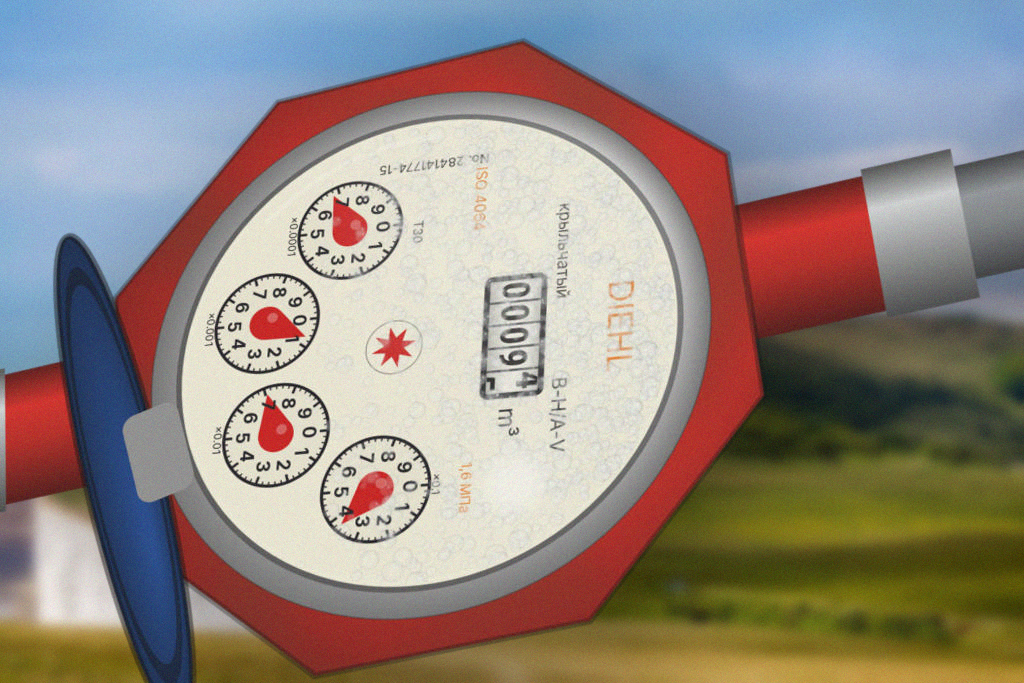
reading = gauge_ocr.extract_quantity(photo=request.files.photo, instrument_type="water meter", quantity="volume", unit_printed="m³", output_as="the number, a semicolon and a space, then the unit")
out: 94.3706; m³
